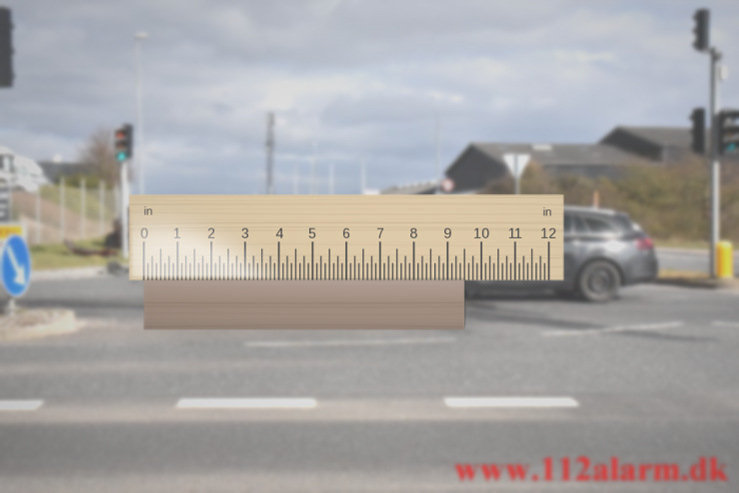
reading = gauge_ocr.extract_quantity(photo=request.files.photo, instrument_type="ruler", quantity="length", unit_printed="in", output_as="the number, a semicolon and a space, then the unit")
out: 9.5; in
